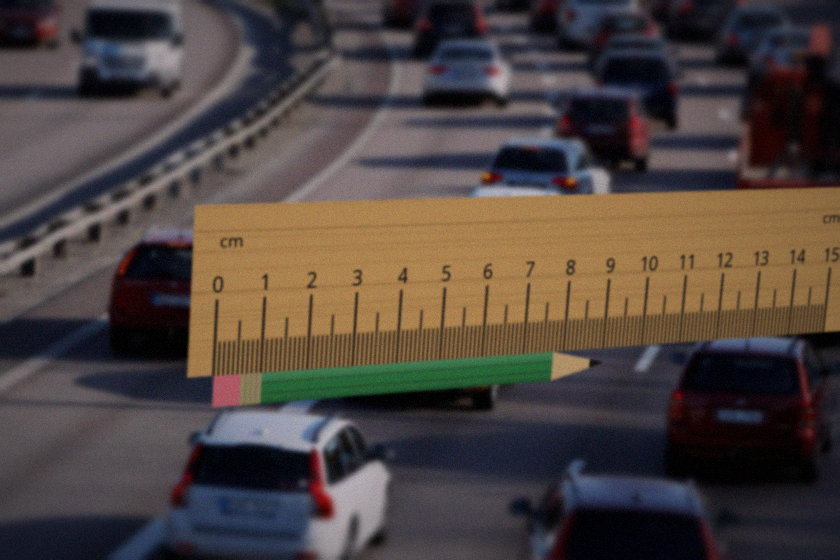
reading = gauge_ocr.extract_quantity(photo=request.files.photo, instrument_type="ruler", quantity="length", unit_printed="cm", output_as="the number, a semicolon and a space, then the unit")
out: 9; cm
